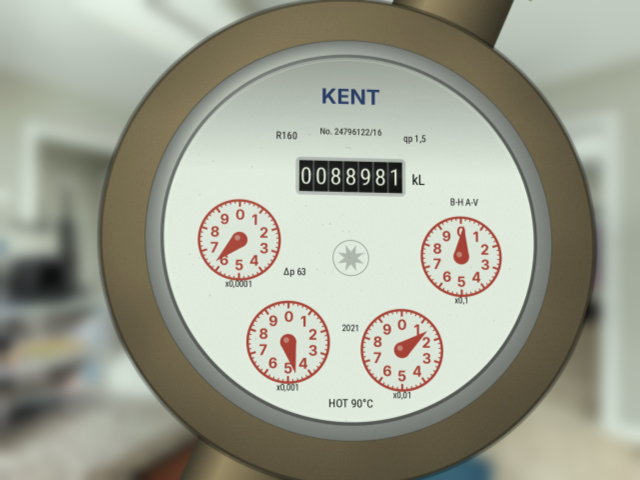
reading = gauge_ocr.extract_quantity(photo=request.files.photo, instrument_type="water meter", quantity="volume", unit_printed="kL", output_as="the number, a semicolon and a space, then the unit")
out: 88981.0146; kL
